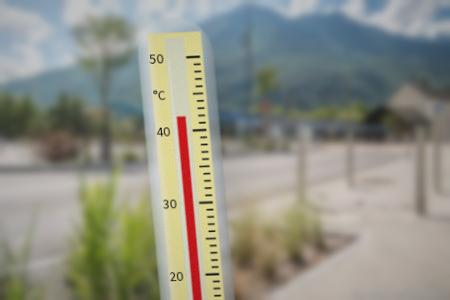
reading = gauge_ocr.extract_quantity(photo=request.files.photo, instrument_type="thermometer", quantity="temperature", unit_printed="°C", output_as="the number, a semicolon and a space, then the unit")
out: 42; °C
